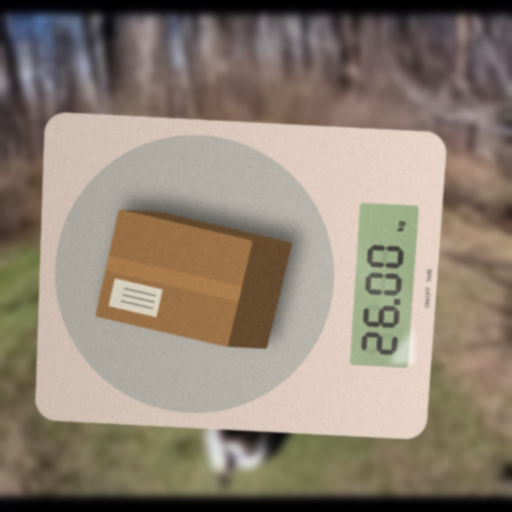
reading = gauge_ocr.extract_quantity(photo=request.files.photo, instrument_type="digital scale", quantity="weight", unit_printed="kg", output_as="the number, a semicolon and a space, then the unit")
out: 26.00; kg
